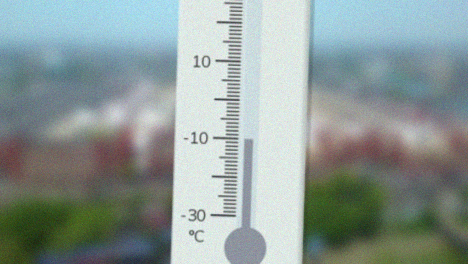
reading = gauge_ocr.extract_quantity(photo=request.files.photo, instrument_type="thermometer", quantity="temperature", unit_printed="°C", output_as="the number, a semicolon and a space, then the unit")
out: -10; °C
